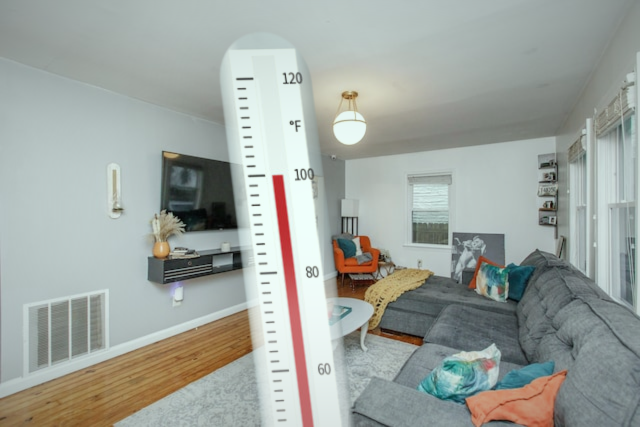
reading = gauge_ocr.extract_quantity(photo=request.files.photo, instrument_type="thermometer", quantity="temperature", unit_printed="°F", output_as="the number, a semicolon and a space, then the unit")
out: 100; °F
